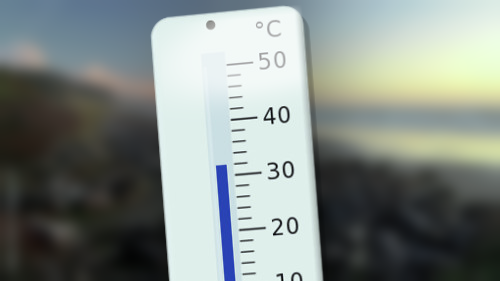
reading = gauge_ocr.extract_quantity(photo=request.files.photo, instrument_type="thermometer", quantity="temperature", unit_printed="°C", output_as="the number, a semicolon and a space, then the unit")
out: 32; °C
